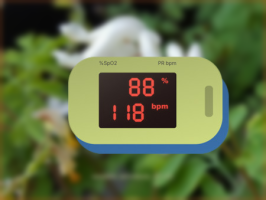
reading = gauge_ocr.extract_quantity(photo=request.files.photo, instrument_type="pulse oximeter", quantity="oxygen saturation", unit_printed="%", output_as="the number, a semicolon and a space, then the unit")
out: 88; %
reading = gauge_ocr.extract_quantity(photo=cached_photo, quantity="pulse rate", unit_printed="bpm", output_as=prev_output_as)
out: 118; bpm
